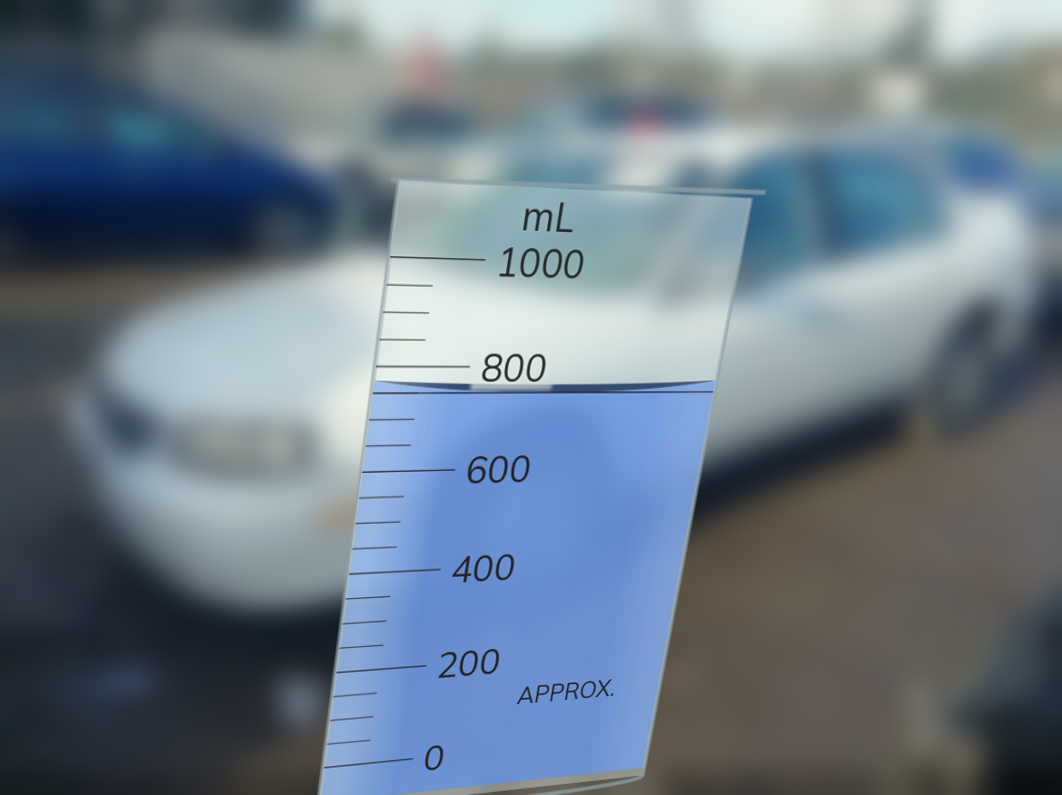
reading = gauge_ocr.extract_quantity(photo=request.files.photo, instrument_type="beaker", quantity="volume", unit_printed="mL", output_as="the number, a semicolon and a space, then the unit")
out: 750; mL
